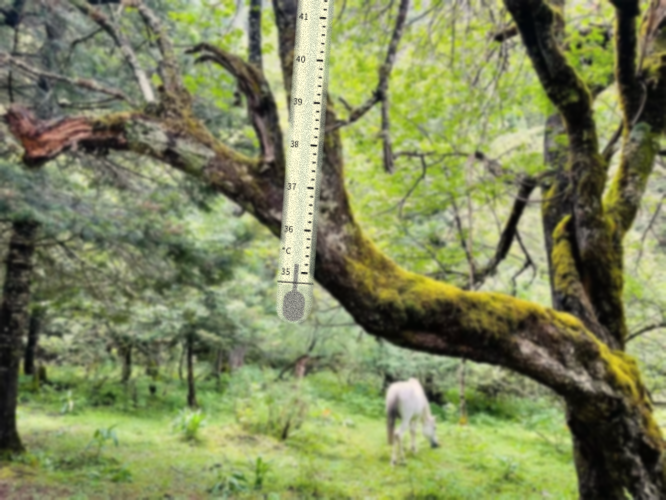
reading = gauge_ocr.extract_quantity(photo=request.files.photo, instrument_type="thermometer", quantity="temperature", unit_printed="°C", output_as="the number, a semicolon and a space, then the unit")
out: 35.2; °C
